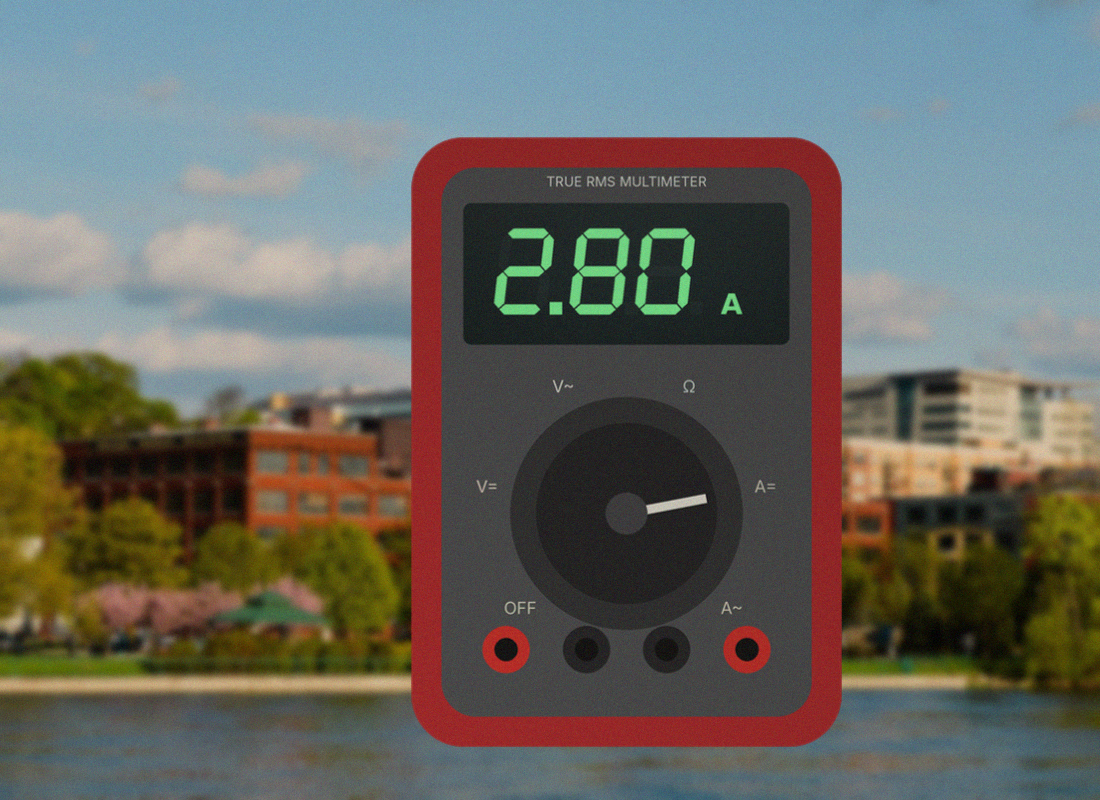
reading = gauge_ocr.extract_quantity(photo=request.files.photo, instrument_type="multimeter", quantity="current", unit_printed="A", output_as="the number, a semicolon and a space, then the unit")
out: 2.80; A
